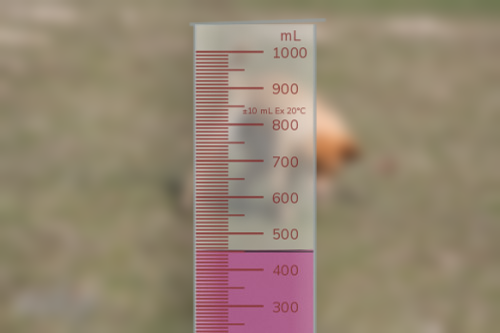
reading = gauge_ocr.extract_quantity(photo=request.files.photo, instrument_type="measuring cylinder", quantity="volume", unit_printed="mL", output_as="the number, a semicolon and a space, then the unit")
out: 450; mL
